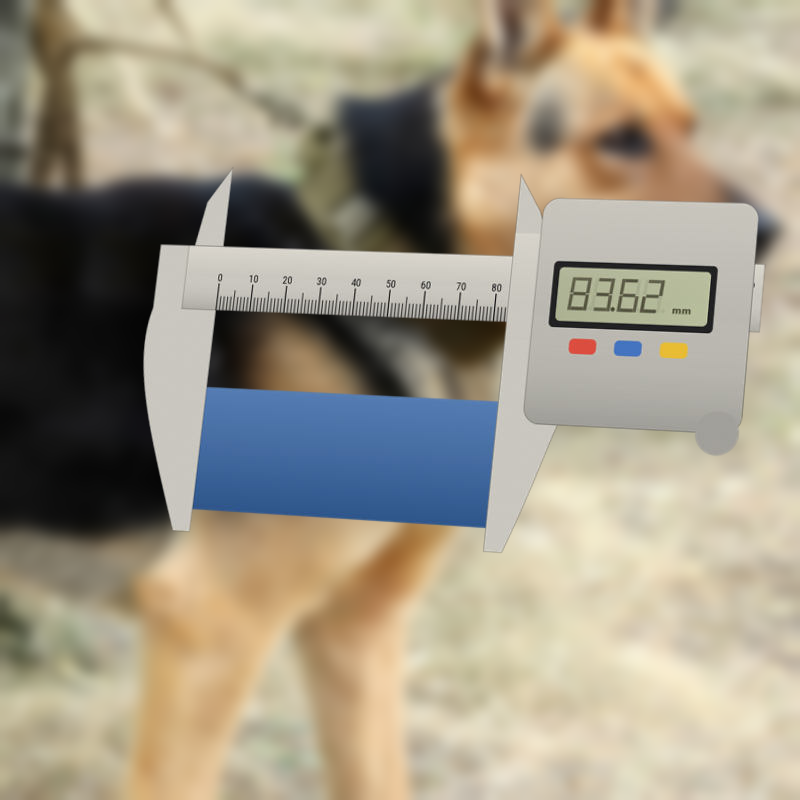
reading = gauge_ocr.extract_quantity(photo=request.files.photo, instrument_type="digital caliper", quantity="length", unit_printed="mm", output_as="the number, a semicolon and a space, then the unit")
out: 83.62; mm
